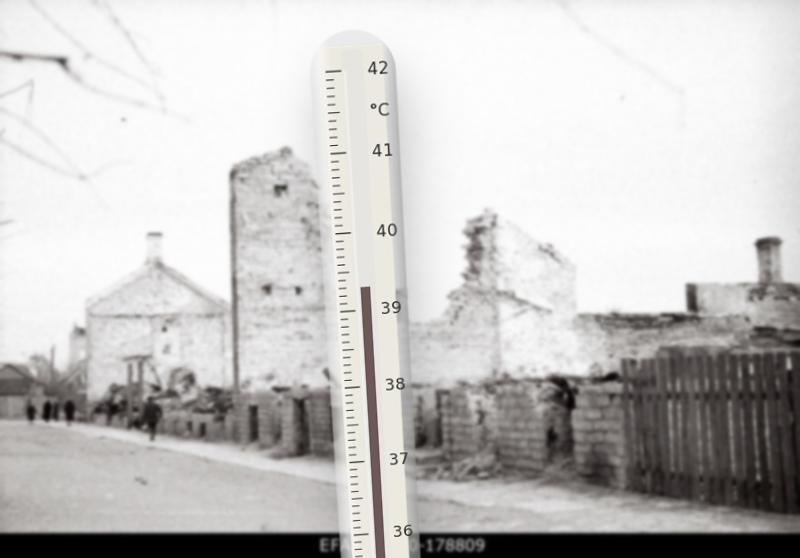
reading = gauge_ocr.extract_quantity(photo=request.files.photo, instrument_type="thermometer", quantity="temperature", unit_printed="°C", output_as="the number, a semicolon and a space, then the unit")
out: 39.3; °C
